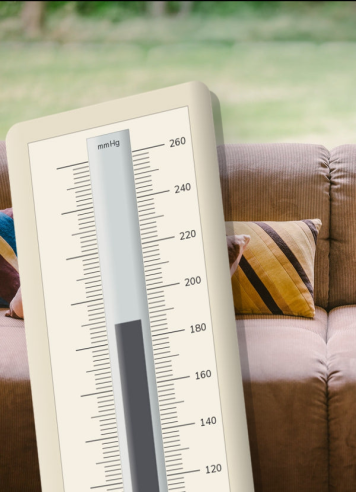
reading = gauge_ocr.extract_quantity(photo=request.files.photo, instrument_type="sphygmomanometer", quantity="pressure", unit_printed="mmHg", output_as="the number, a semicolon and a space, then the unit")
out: 188; mmHg
